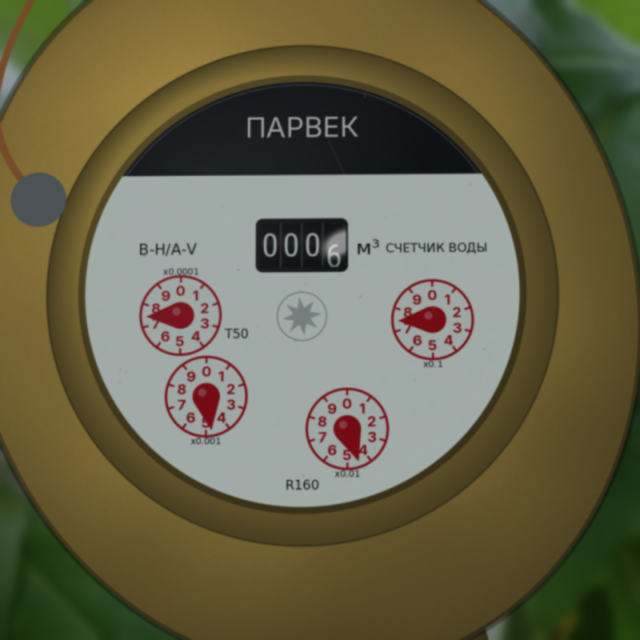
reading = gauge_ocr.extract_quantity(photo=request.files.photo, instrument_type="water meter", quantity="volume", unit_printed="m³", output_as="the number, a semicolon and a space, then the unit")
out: 5.7447; m³
